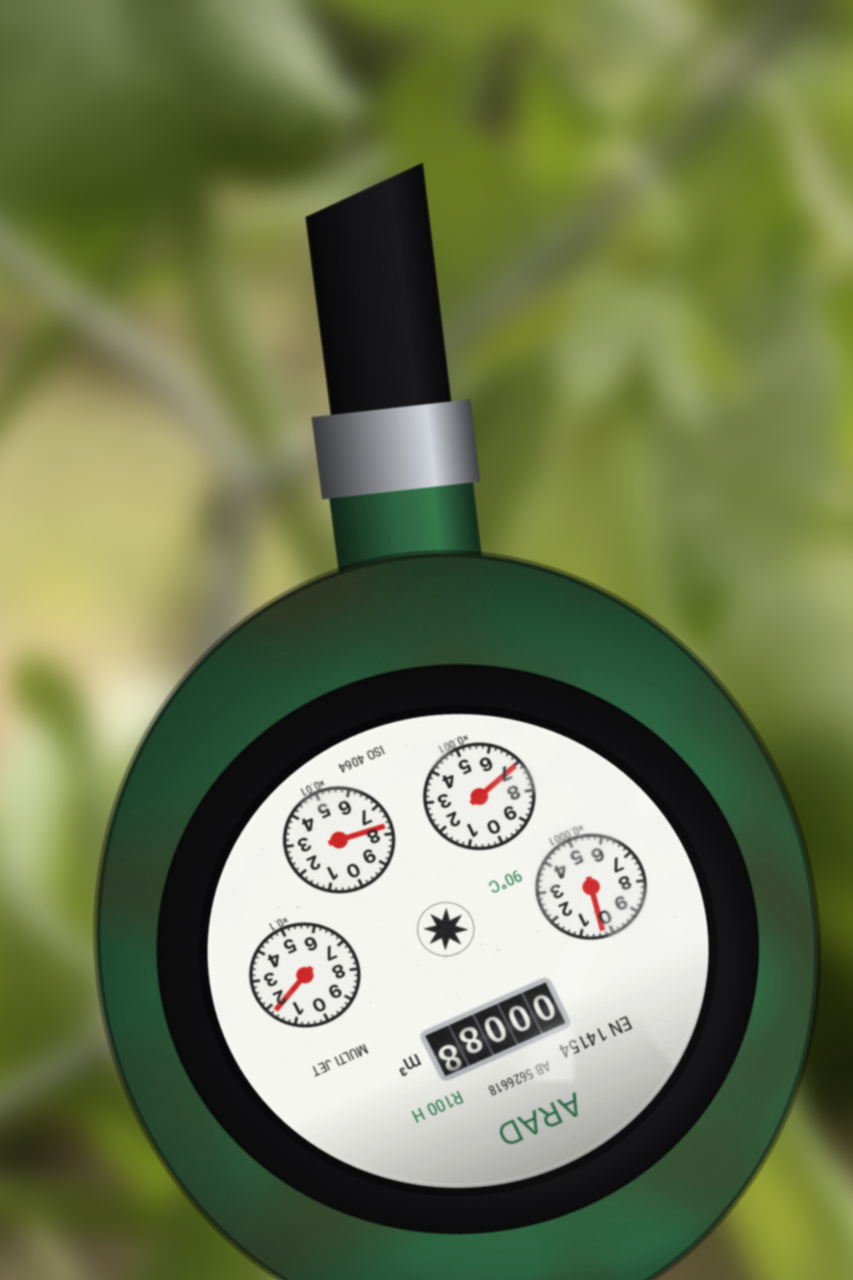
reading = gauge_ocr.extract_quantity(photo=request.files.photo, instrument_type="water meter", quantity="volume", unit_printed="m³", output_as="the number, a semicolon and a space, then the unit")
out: 88.1770; m³
